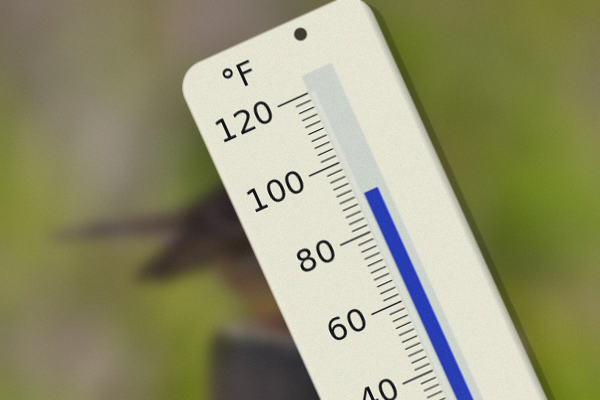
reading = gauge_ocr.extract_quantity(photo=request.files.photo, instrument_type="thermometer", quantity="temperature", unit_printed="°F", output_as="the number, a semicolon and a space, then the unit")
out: 90; °F
